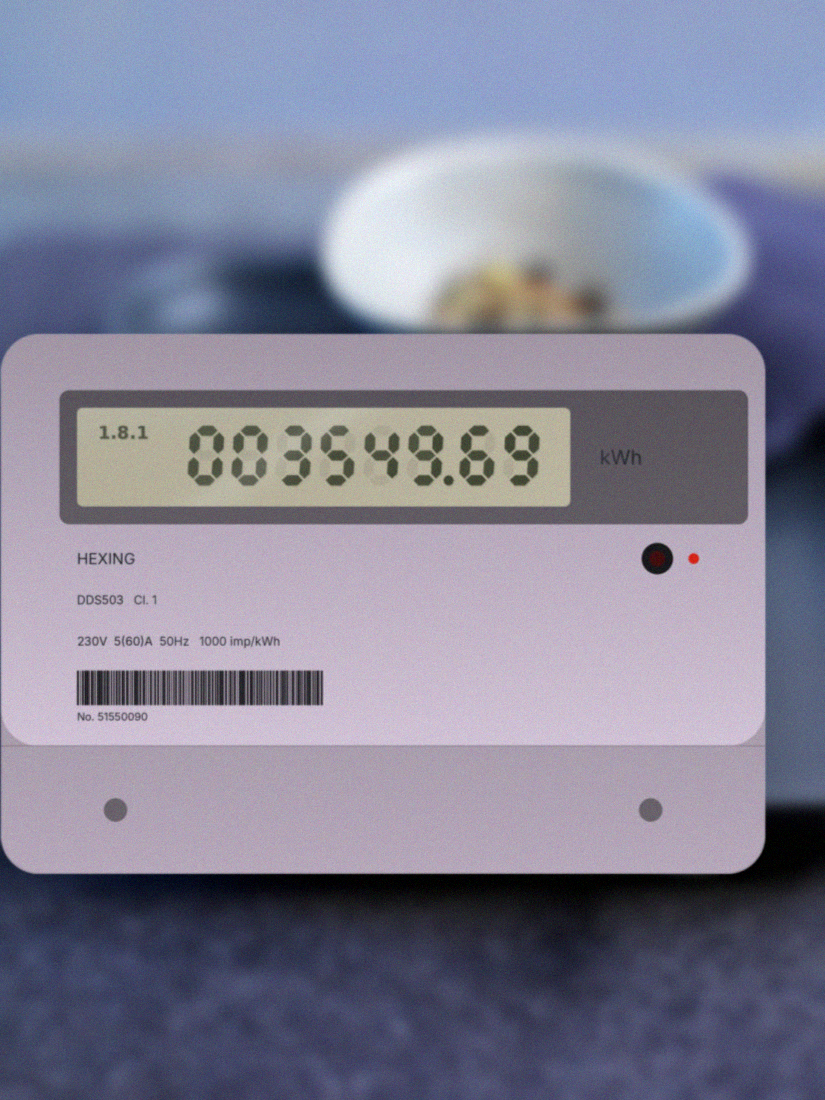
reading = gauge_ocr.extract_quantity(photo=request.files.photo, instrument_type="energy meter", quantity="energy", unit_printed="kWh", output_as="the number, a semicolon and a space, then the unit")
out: 3549.69; kWh
